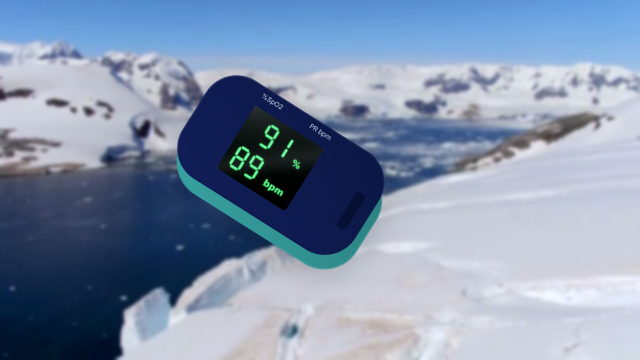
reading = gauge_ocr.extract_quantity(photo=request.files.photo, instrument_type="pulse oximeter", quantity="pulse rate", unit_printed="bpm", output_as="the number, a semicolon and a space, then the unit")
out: 89; bpm
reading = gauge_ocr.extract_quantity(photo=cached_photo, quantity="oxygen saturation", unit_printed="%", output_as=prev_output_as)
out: 91; %
